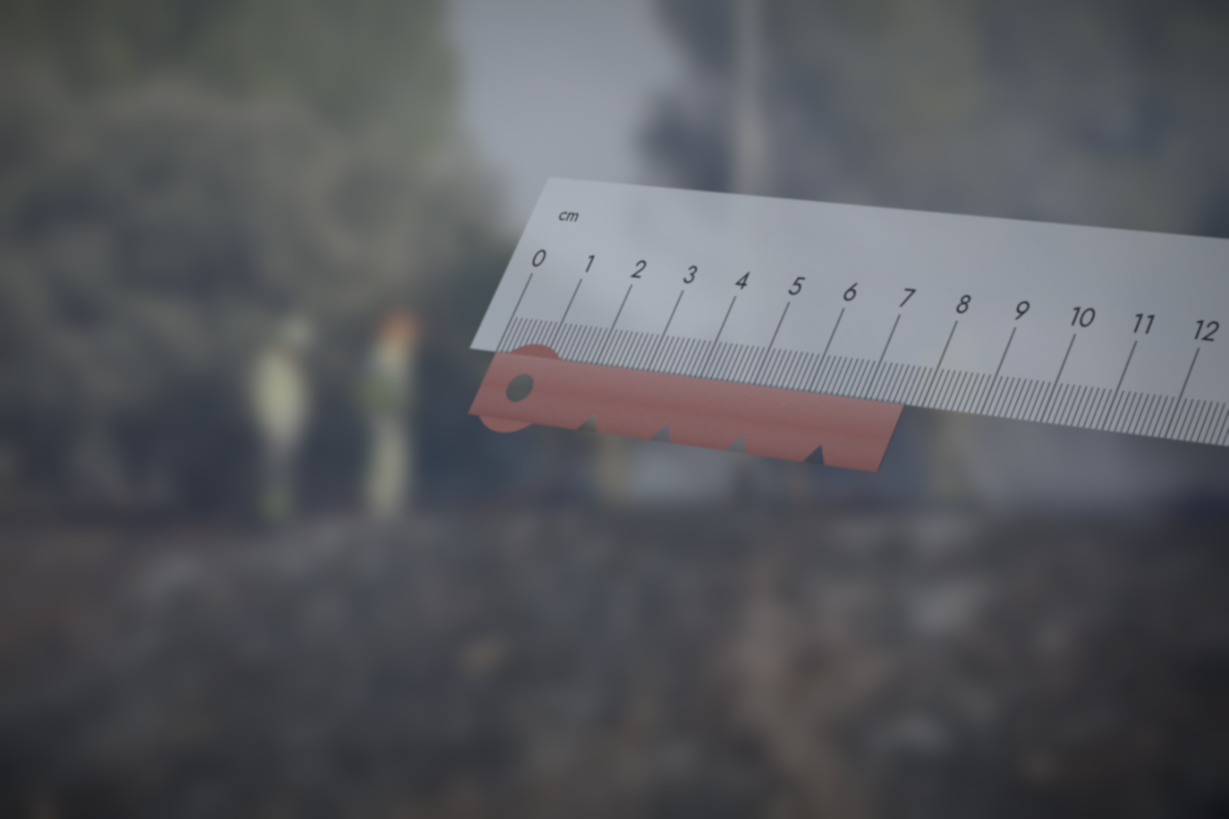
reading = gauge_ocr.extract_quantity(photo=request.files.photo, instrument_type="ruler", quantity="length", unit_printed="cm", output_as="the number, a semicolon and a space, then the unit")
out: 7.7; cm
